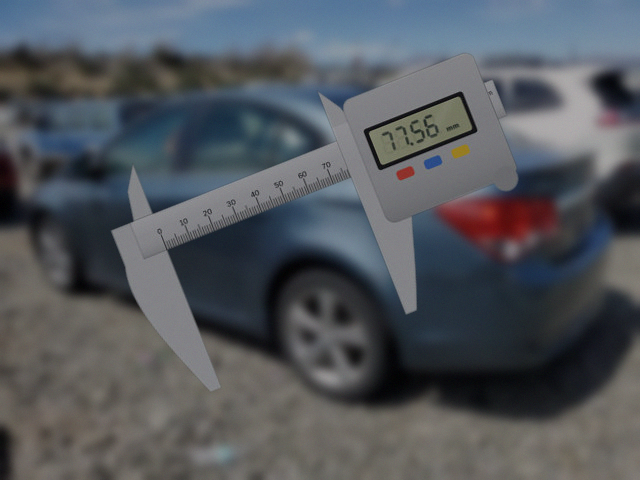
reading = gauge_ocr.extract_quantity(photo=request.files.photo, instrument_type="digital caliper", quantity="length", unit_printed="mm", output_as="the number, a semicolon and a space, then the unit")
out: 77.56; mm
